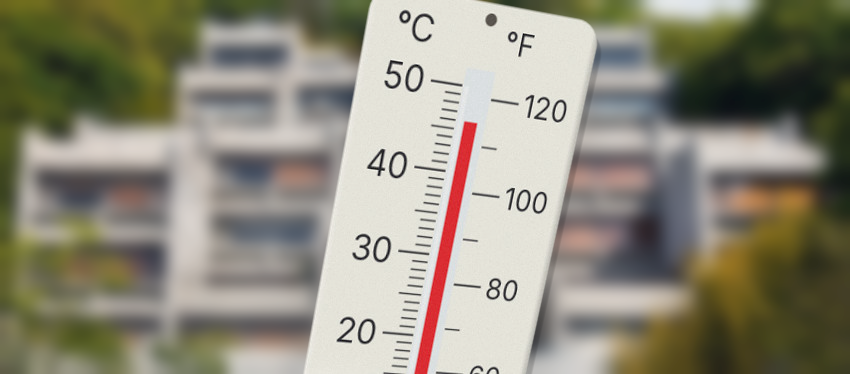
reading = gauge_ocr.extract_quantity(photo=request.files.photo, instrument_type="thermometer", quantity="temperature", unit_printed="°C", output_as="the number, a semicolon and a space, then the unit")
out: 46; °C
